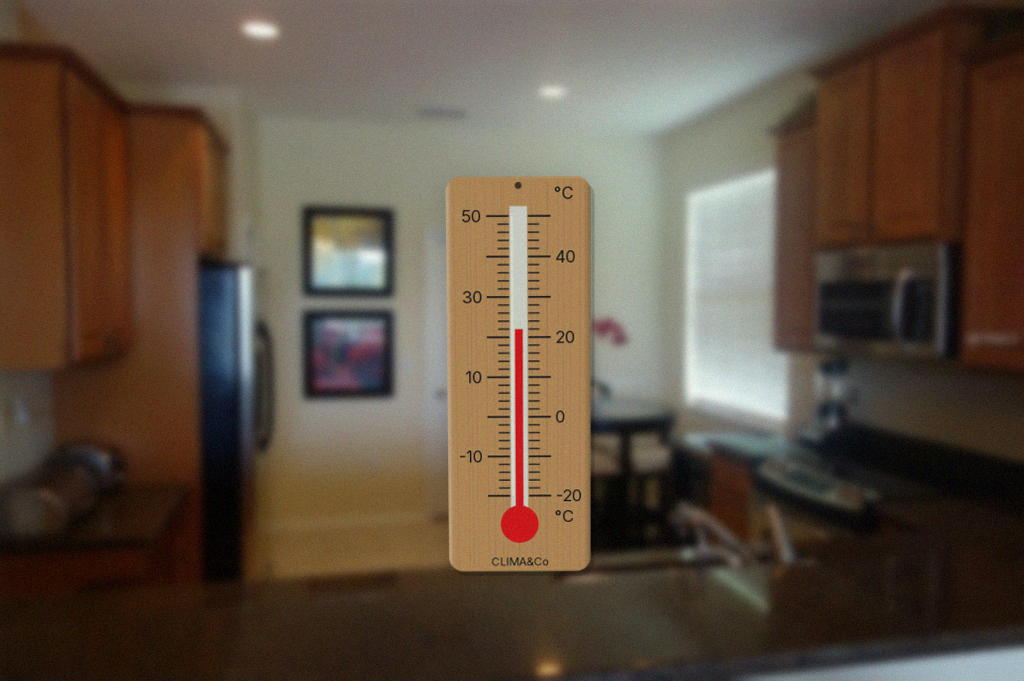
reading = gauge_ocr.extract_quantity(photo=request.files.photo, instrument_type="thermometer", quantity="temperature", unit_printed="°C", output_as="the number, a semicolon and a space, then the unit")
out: 22; °C
